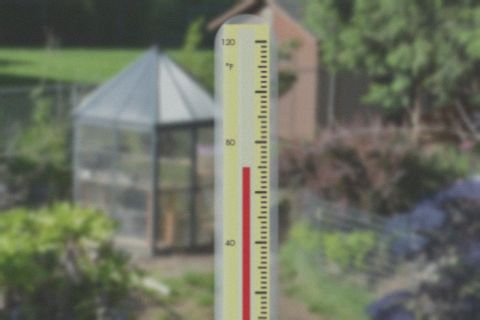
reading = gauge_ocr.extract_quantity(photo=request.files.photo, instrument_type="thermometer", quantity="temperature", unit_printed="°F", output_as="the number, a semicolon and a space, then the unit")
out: 70; °F
